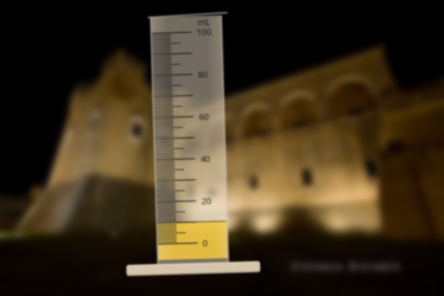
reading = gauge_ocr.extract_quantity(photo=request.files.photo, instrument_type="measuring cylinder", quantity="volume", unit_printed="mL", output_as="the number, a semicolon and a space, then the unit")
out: 10; mL
